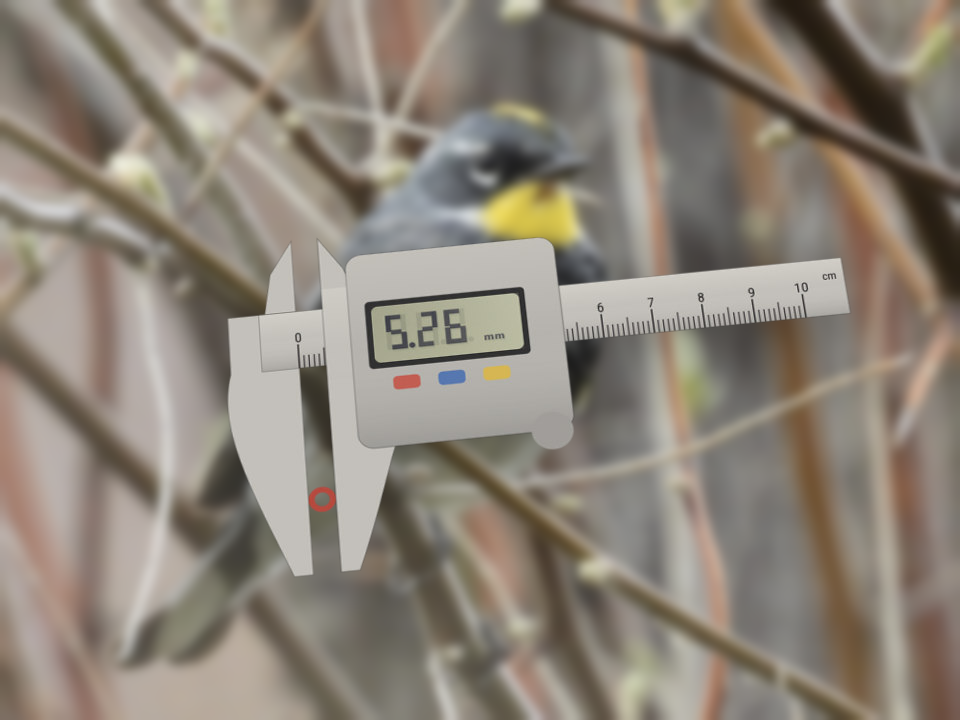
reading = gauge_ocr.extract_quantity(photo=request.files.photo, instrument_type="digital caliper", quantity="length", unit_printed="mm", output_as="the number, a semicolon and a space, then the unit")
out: 5.26; mm
